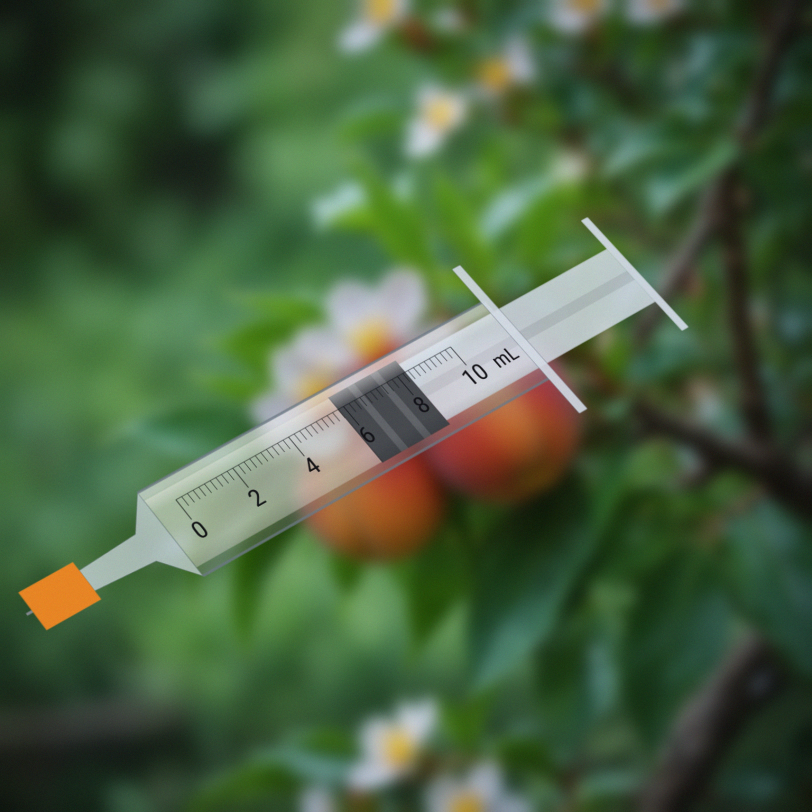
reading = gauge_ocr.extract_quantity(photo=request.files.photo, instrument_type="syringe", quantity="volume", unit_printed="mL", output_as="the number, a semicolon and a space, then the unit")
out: 5.8; mL
